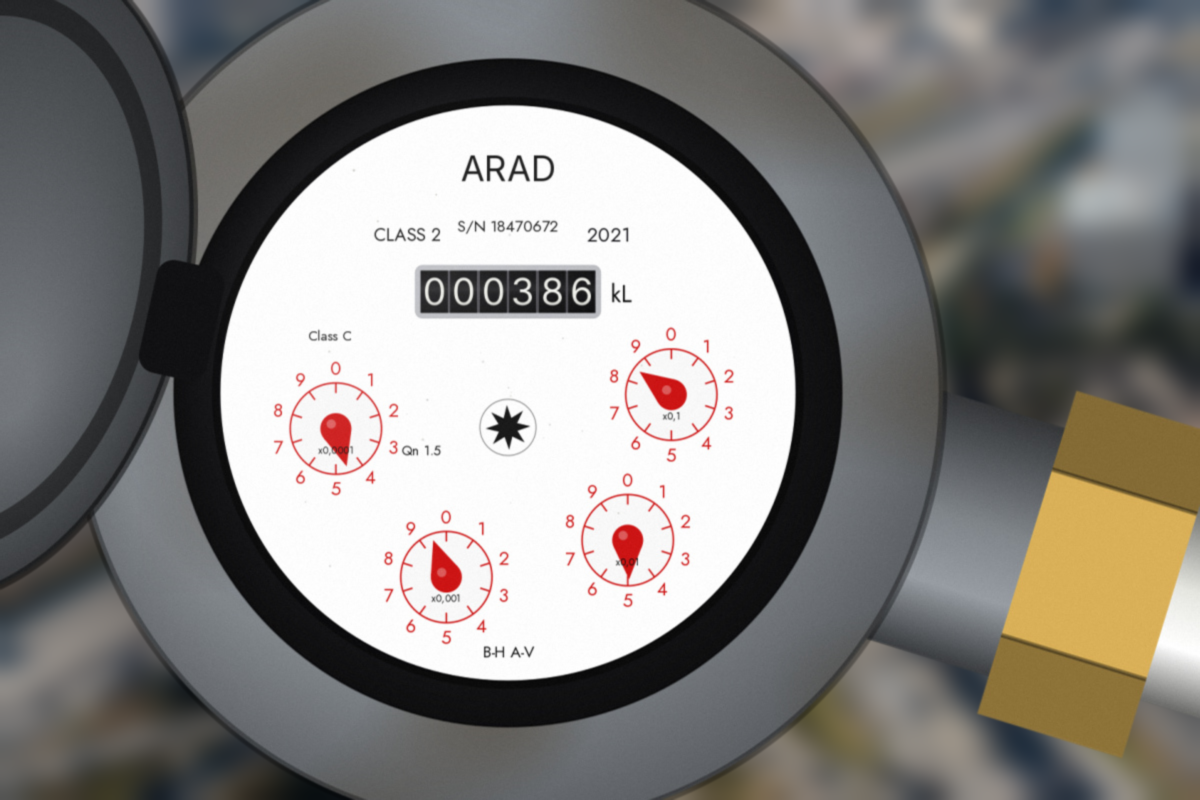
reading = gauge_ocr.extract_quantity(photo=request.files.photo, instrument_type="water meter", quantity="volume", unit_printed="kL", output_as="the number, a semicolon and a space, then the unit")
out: 386.8494; kL
